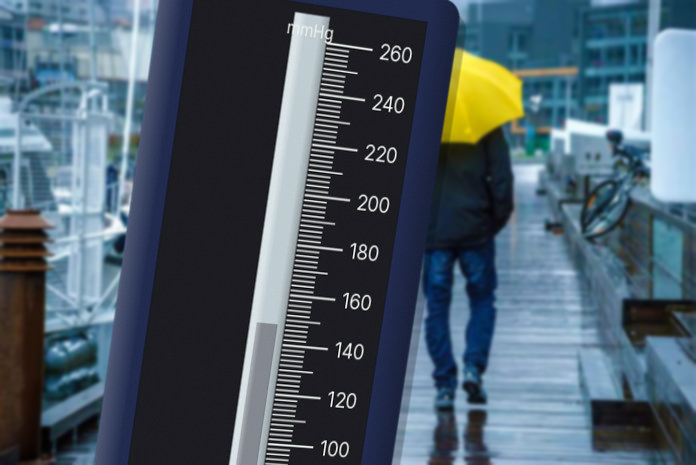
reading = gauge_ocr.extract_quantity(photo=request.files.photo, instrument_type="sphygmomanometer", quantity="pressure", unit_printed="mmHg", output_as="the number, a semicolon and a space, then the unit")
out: 148; mmHg
